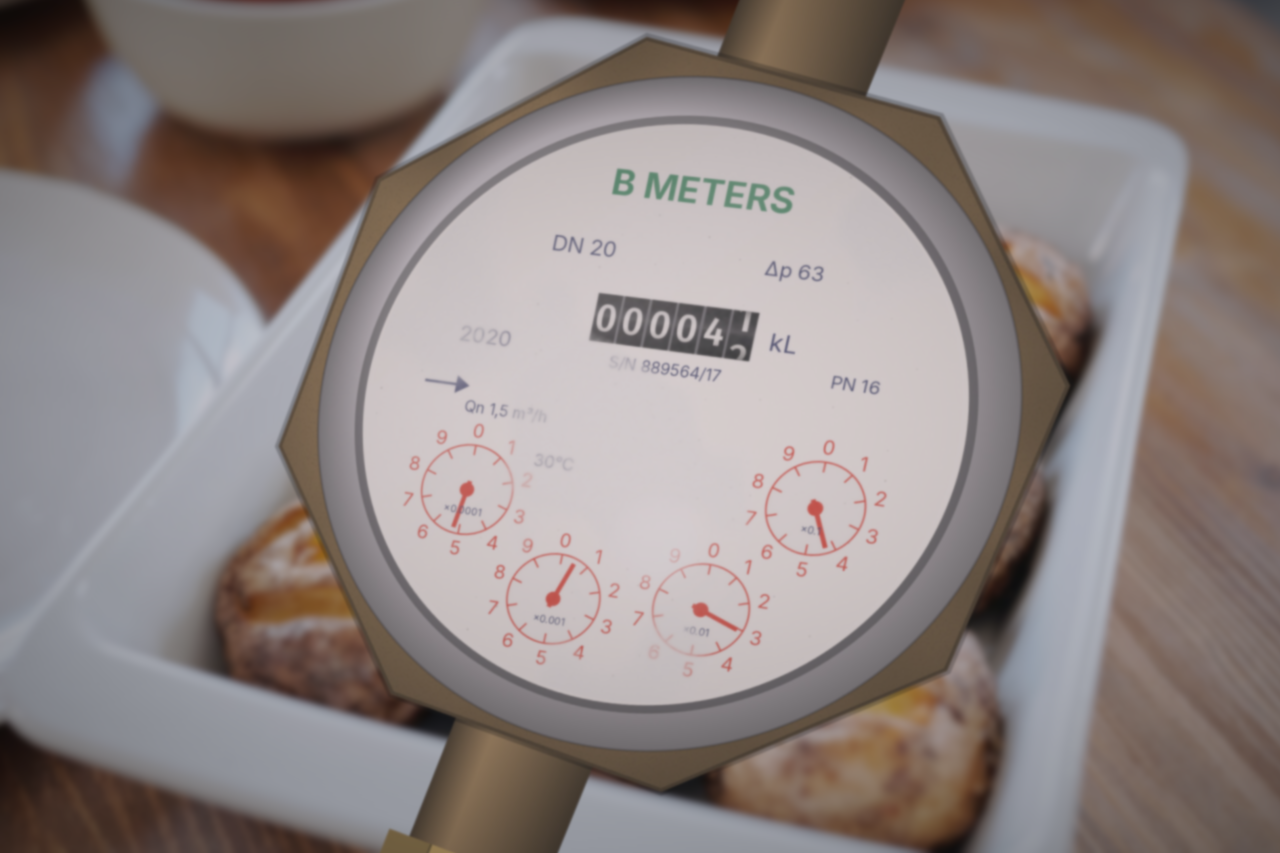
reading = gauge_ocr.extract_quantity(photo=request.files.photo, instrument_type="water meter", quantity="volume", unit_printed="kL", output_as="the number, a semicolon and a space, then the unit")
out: 41.4305; kL
